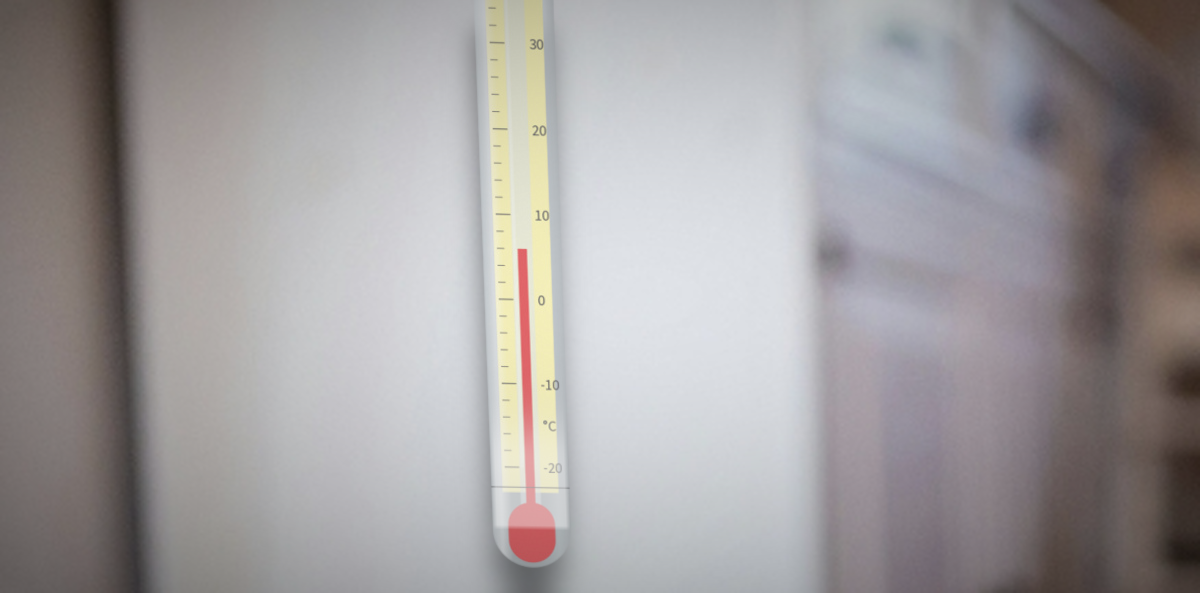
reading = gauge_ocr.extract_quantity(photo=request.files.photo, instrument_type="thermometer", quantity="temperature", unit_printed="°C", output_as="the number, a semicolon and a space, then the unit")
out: 6; °C
